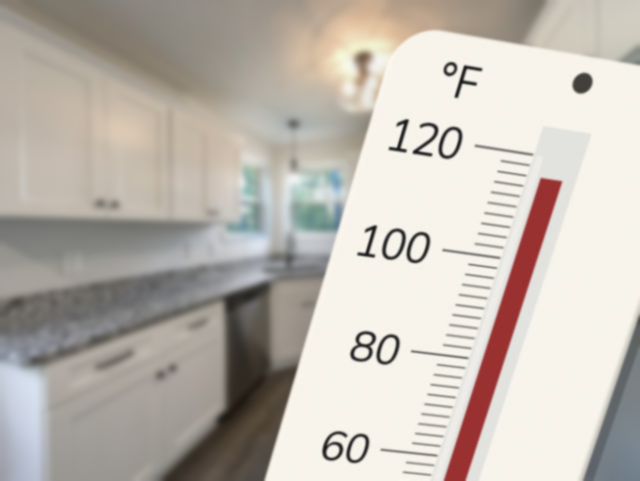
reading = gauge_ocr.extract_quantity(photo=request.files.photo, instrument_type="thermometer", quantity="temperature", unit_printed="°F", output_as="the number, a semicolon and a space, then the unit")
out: 116; °F
